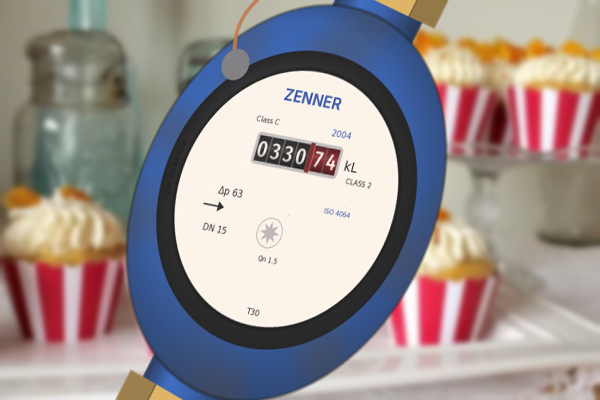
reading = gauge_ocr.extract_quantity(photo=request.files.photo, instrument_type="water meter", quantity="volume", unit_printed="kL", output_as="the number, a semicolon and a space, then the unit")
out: 330.74; kL
